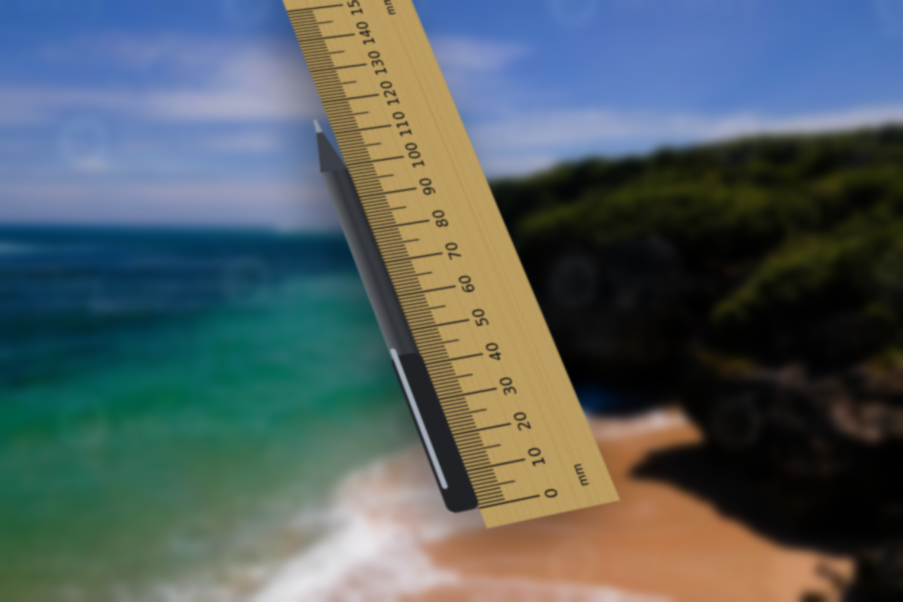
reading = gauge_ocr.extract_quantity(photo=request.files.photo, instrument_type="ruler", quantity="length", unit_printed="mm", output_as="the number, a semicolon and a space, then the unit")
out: 115; mm
